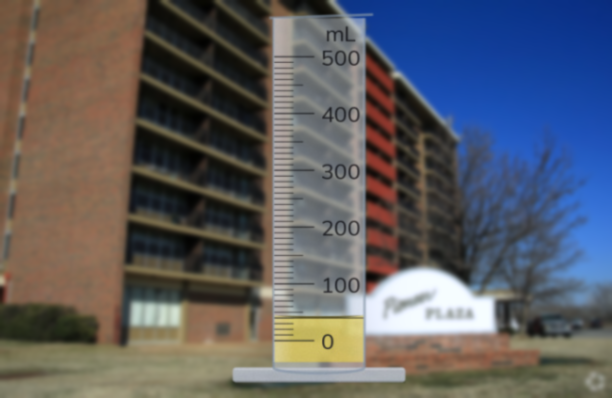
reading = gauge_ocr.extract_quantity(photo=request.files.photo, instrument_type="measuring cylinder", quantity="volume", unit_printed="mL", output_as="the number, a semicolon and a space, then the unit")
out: 40; mL
